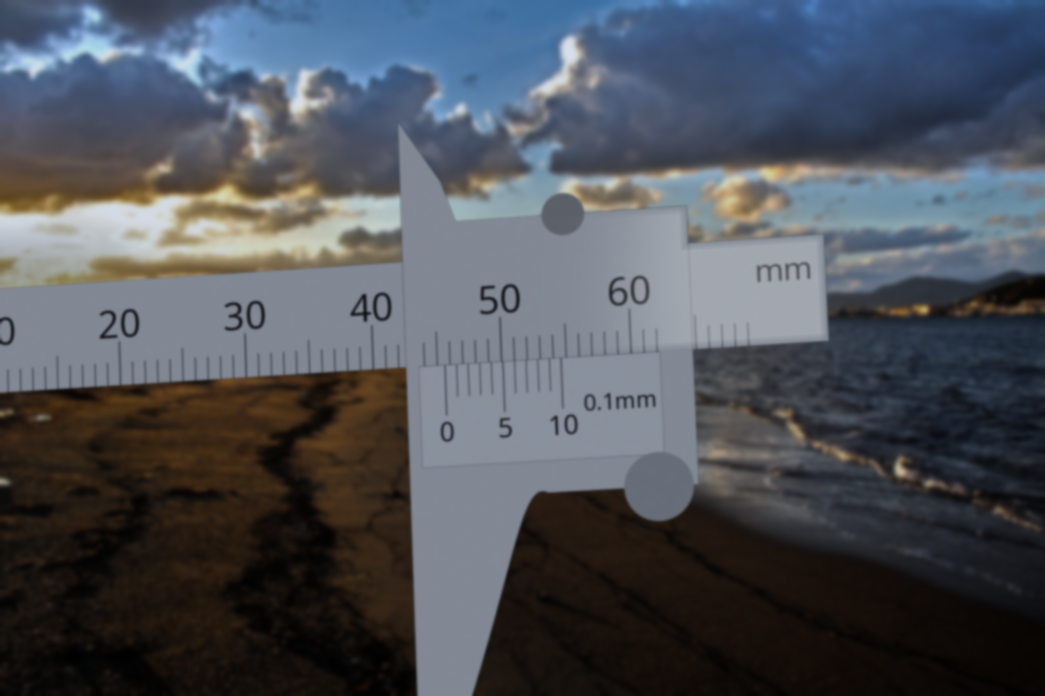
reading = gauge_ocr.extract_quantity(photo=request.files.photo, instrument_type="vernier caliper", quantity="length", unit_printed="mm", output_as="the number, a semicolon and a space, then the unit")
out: 45.6; mm
